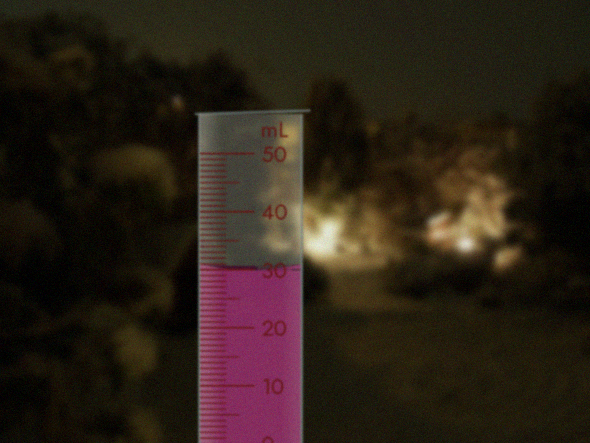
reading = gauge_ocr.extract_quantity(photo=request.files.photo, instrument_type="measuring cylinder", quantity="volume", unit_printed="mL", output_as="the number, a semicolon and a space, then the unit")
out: 30; mL
